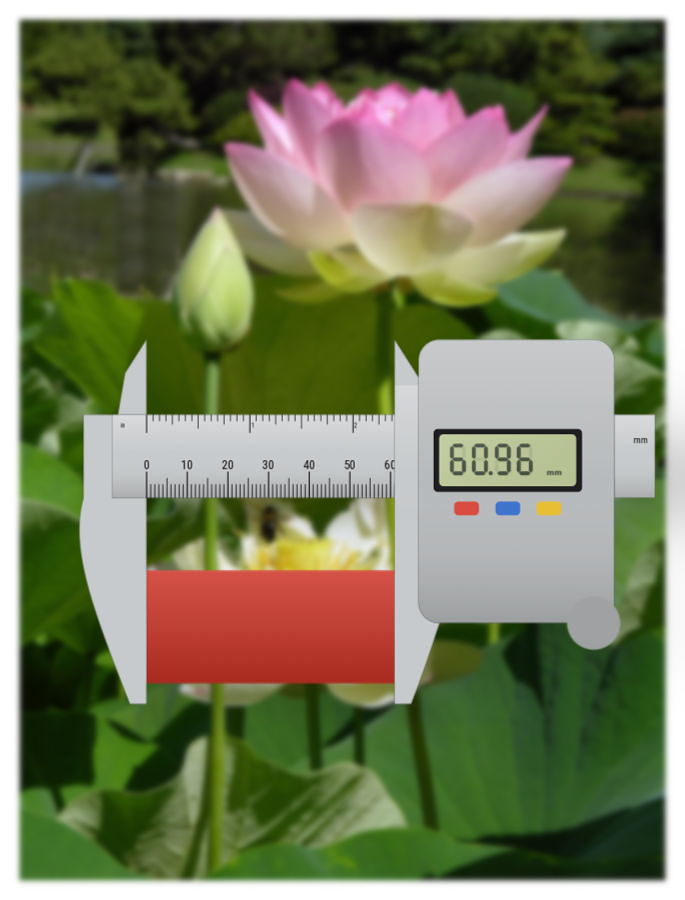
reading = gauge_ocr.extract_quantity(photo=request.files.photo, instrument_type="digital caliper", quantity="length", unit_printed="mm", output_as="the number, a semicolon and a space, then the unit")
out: 60.96; mm
